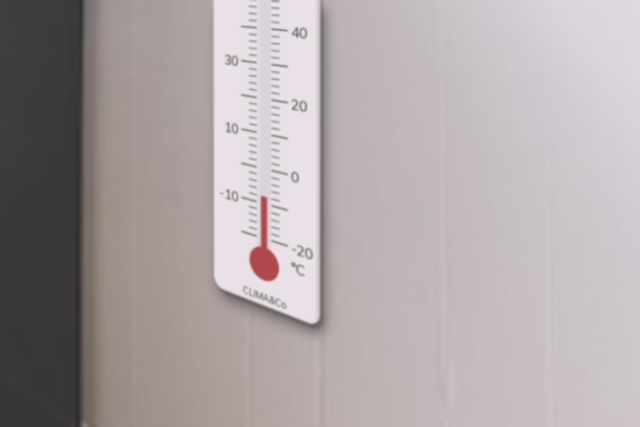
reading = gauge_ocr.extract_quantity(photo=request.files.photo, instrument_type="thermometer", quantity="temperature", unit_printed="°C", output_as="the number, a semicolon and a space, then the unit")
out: -8; °C
